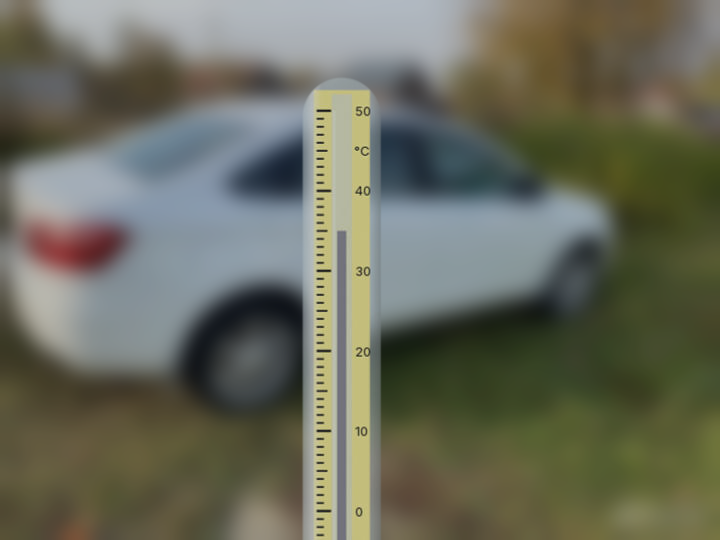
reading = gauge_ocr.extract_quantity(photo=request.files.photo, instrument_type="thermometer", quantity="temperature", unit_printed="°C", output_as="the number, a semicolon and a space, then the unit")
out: 35; °C
